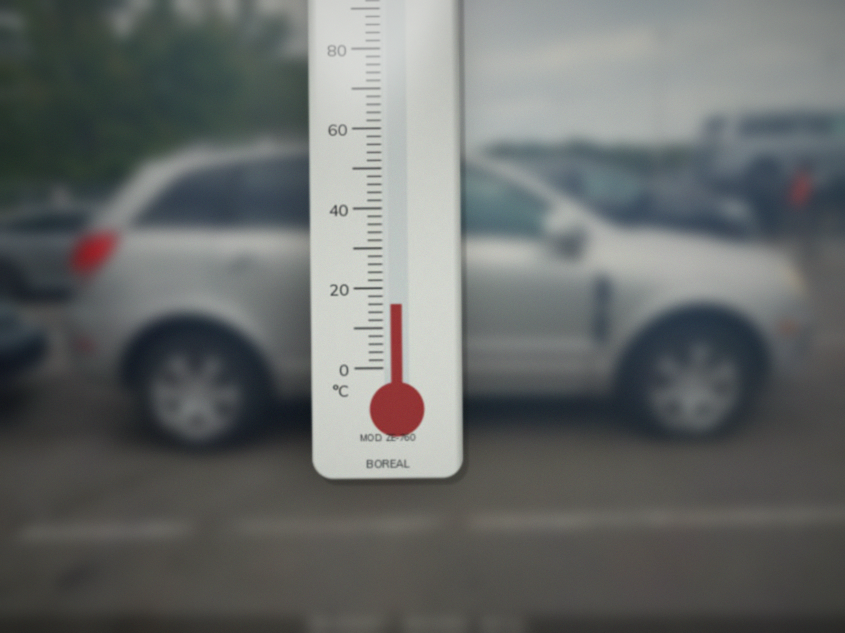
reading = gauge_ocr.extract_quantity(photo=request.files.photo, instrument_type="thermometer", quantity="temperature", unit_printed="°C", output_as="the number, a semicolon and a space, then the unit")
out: 16; °C
